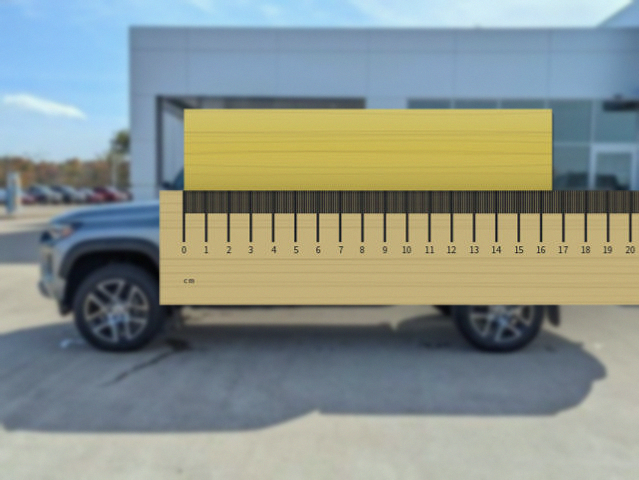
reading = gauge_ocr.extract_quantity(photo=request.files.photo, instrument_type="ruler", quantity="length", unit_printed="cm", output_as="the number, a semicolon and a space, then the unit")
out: 16.5; cm
